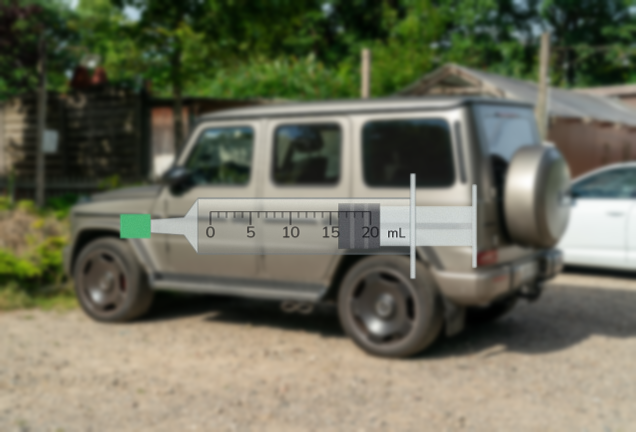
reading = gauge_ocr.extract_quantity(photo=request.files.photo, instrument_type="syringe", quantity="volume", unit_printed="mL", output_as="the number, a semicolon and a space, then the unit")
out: 16; mL
